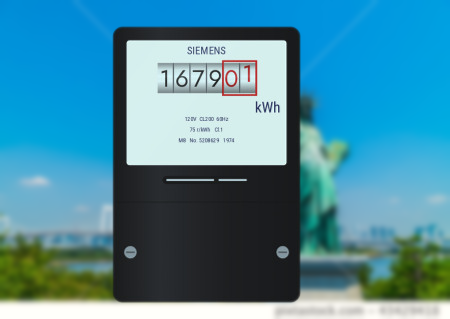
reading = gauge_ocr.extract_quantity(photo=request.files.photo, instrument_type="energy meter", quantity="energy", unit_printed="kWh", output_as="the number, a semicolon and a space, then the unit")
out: 1679.01; kWh
